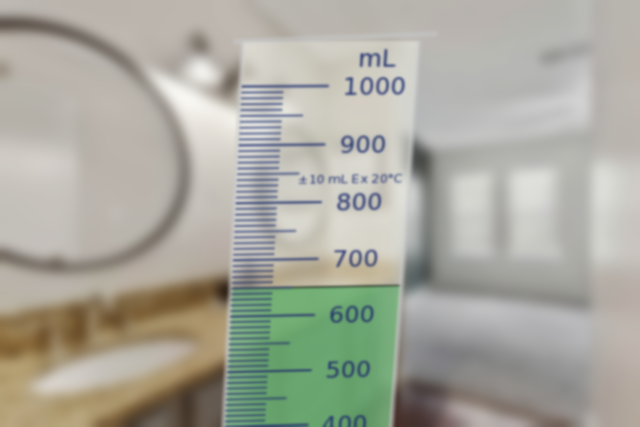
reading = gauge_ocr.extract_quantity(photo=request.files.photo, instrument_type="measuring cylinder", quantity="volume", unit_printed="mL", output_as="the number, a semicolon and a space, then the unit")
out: 650; mL
